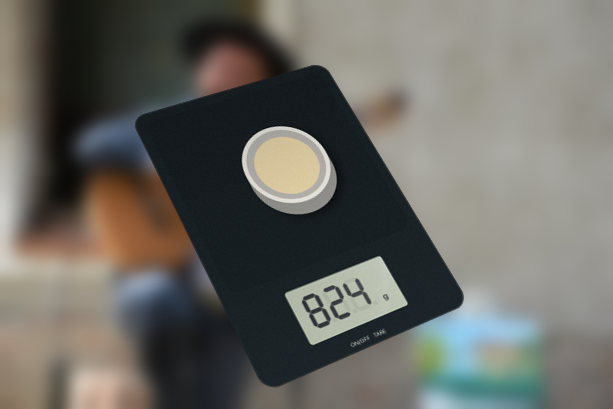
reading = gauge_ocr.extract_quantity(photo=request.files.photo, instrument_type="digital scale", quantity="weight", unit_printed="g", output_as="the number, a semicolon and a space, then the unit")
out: 824; g
